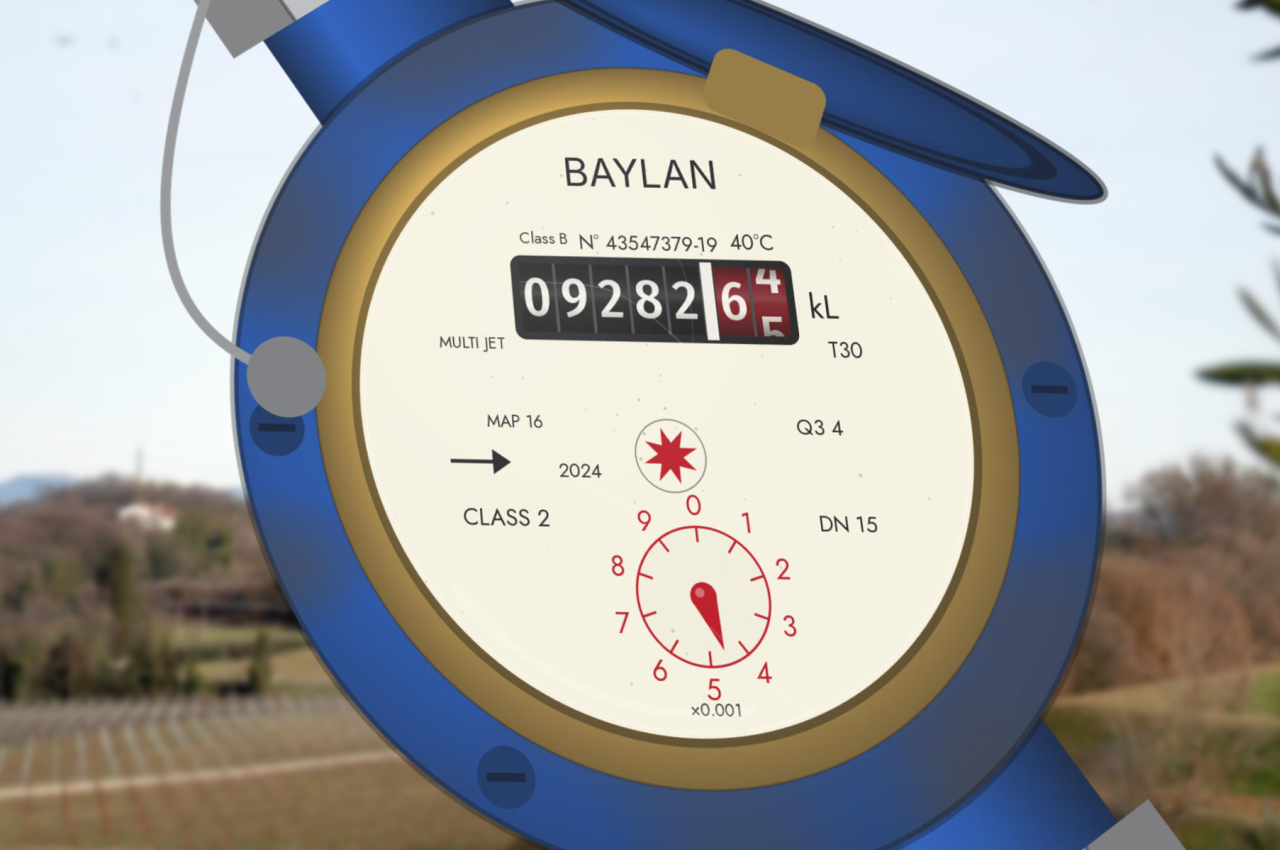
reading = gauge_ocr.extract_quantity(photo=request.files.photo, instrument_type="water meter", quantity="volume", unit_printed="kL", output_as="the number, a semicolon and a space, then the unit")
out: 9282.644; kL
